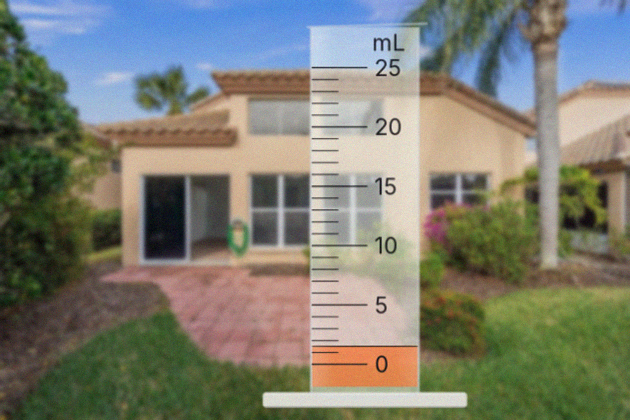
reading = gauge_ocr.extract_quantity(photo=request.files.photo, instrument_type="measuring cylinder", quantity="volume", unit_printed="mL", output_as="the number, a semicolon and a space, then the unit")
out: 1.5; mL
